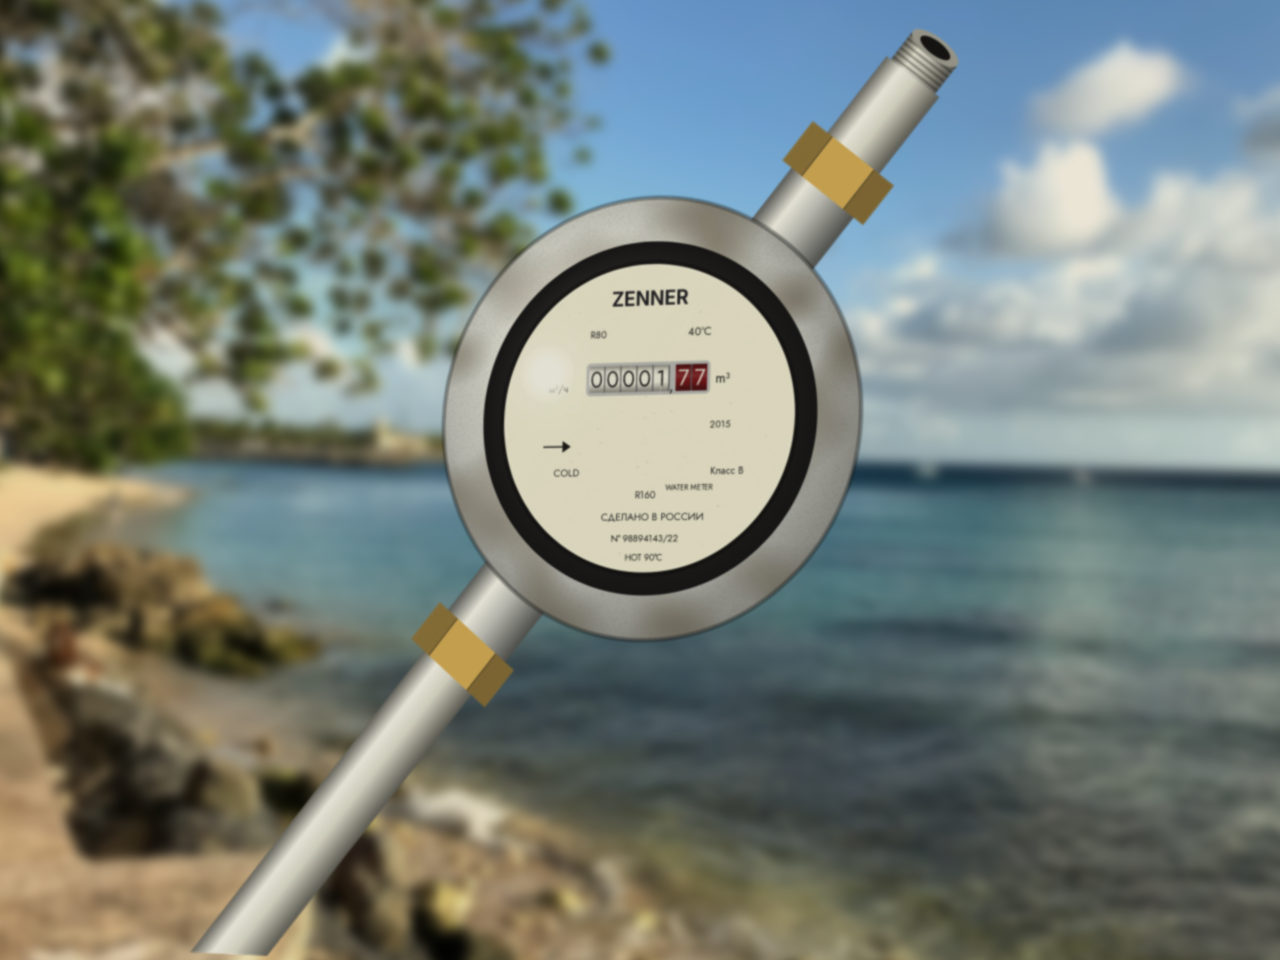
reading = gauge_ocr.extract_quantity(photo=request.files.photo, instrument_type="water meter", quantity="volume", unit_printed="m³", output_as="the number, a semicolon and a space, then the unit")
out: 1.77; m³
